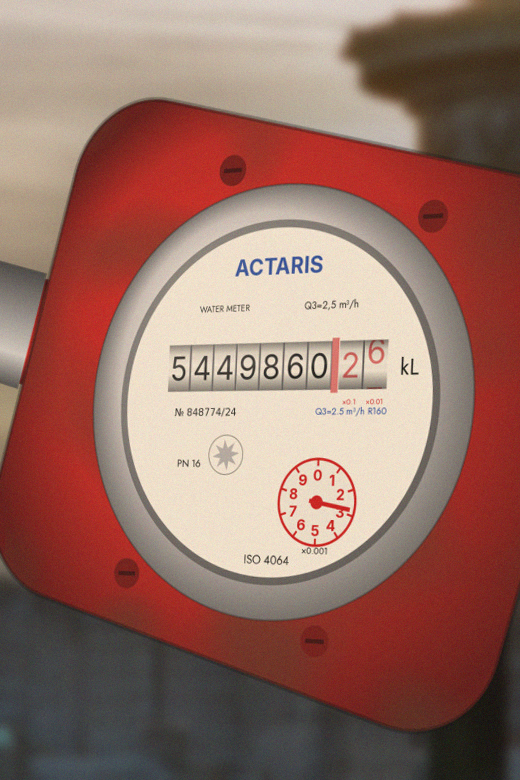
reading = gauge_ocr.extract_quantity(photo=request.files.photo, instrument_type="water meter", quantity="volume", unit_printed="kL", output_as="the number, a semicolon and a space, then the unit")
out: 5449860.262; kL
